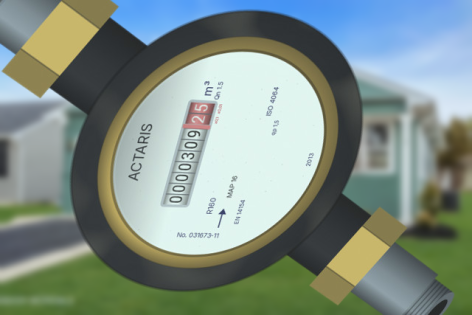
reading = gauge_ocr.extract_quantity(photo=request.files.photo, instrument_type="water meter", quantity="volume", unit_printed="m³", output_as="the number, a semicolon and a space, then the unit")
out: 309.25; m³
